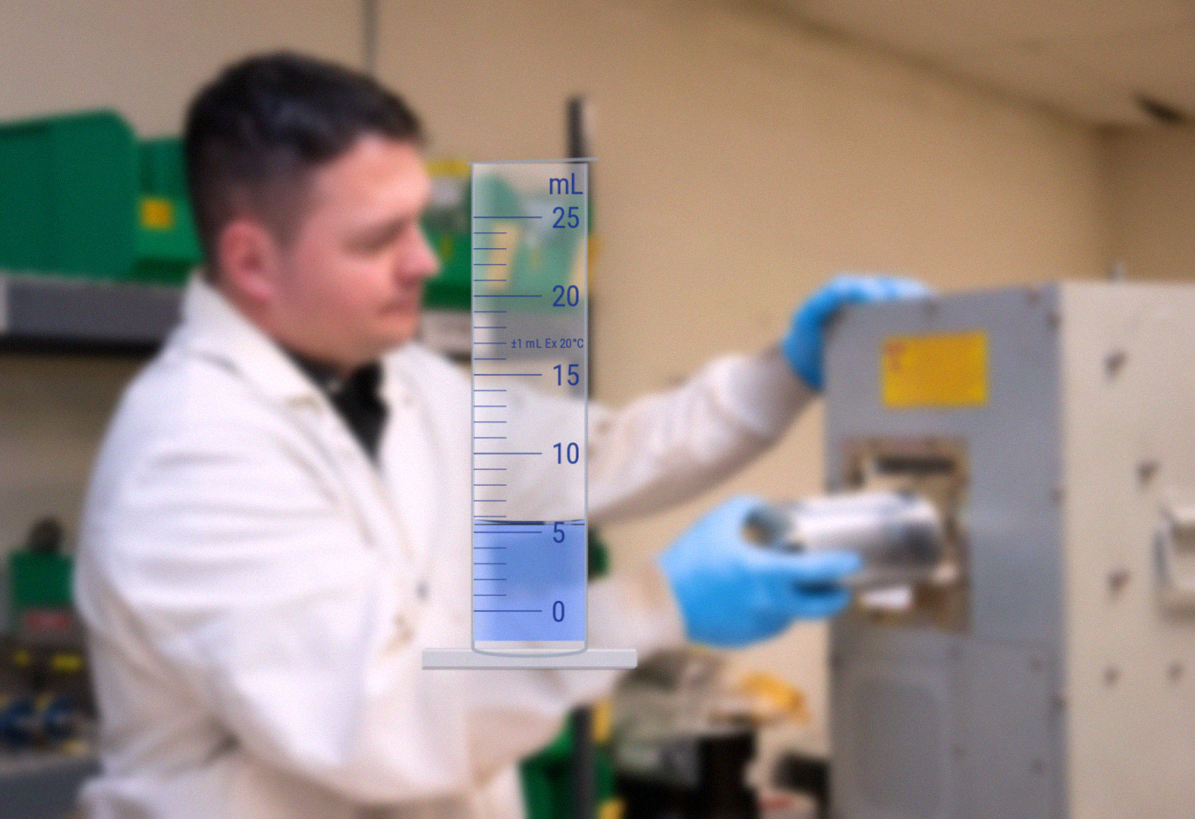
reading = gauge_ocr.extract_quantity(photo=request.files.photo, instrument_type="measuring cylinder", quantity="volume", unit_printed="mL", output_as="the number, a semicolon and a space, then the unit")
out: 5.5; mL
